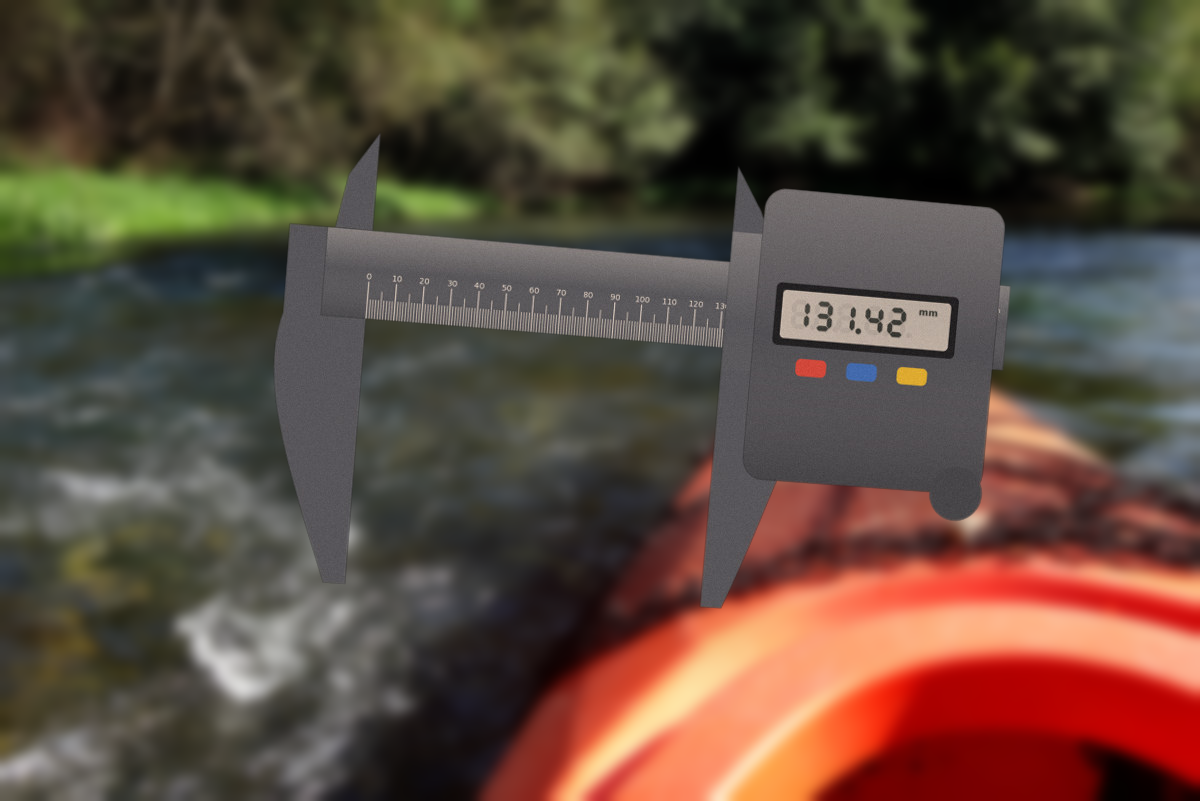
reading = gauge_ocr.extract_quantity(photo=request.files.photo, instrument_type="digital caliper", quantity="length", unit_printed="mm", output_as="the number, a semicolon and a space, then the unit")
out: 131.42; mm
